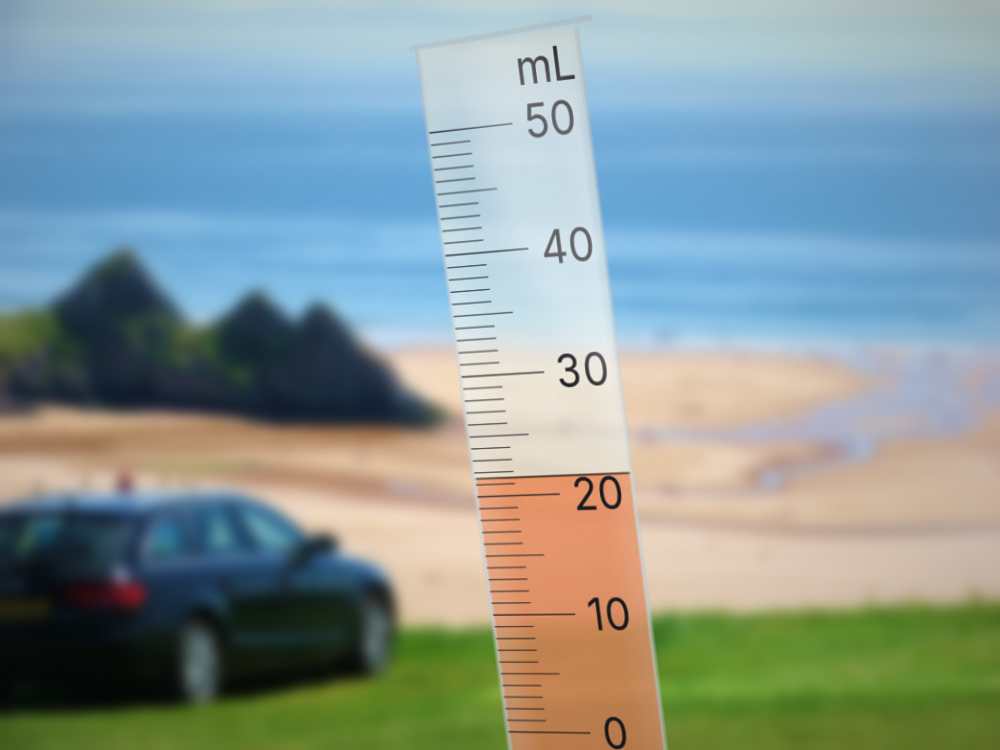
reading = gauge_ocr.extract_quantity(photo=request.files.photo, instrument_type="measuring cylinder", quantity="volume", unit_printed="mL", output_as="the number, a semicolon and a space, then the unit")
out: 21.5; mL
